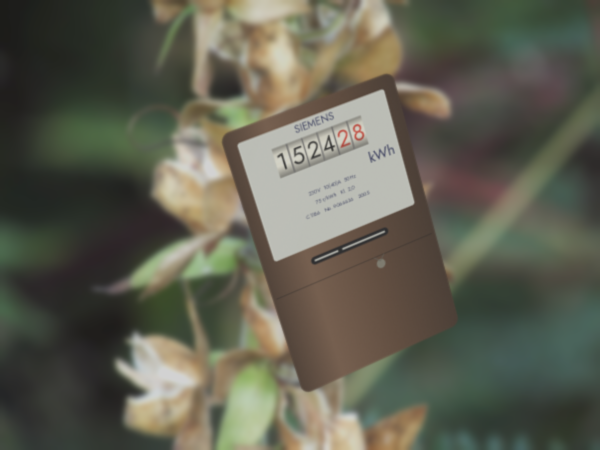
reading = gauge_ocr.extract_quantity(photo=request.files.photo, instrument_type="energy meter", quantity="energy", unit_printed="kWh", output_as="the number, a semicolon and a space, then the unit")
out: 1524.28; kWh
